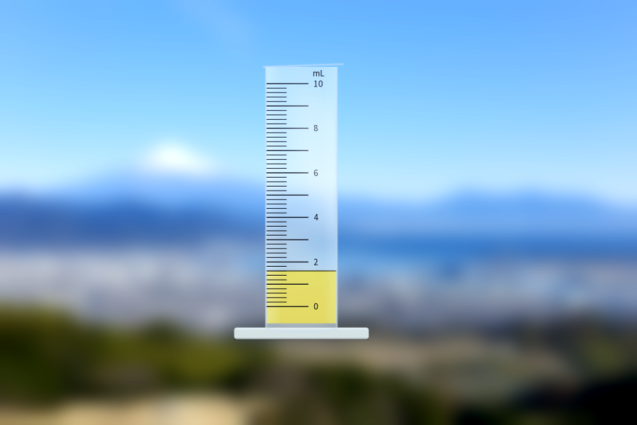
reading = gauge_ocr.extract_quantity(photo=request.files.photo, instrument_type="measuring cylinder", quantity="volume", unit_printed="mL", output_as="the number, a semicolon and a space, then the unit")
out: 1.6; mL
